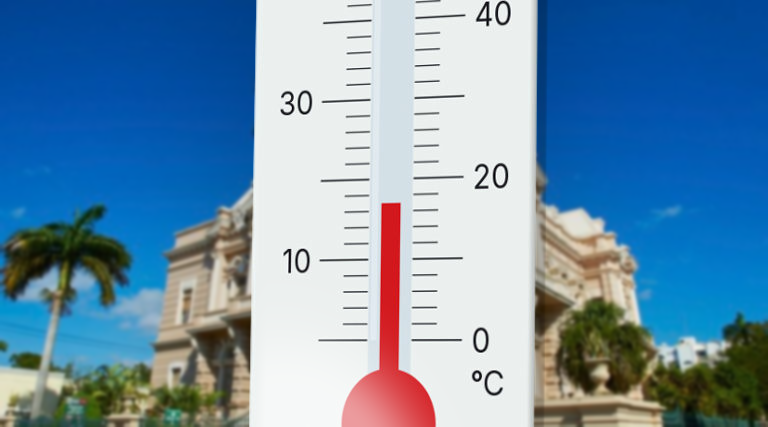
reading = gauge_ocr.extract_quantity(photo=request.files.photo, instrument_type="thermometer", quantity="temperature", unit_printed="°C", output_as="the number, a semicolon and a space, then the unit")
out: 17; °C
